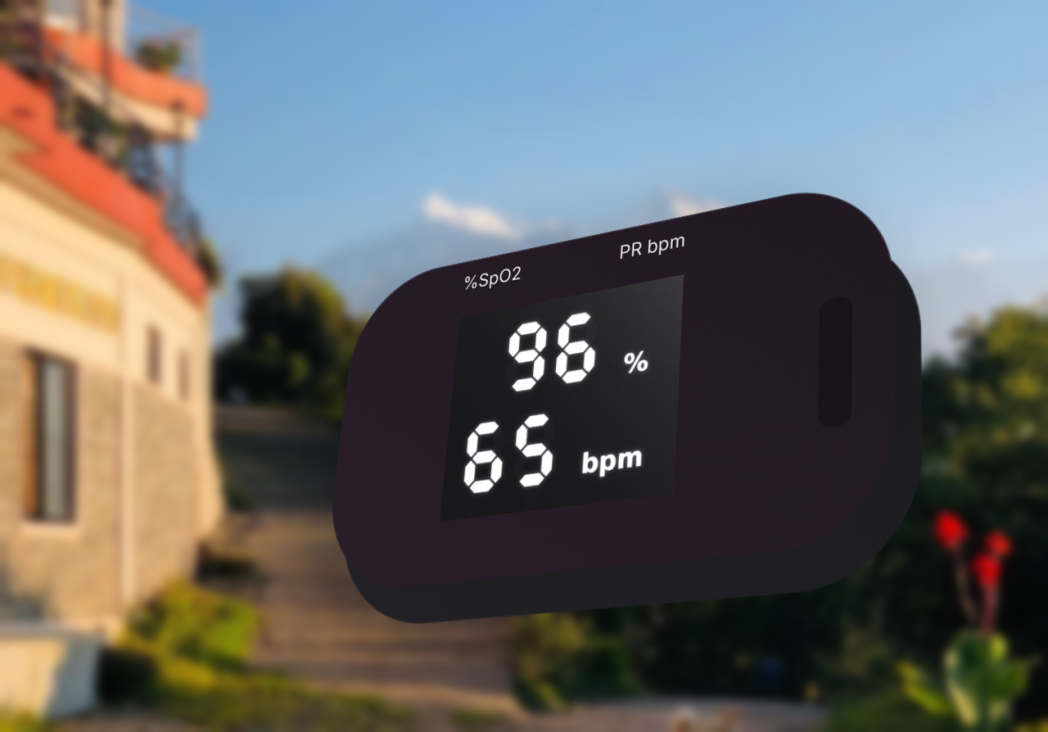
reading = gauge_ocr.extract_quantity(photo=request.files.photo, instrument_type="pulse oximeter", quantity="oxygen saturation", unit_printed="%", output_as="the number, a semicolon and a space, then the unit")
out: 96; %
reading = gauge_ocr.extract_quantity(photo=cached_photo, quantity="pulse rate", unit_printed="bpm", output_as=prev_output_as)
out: 65; bpm
